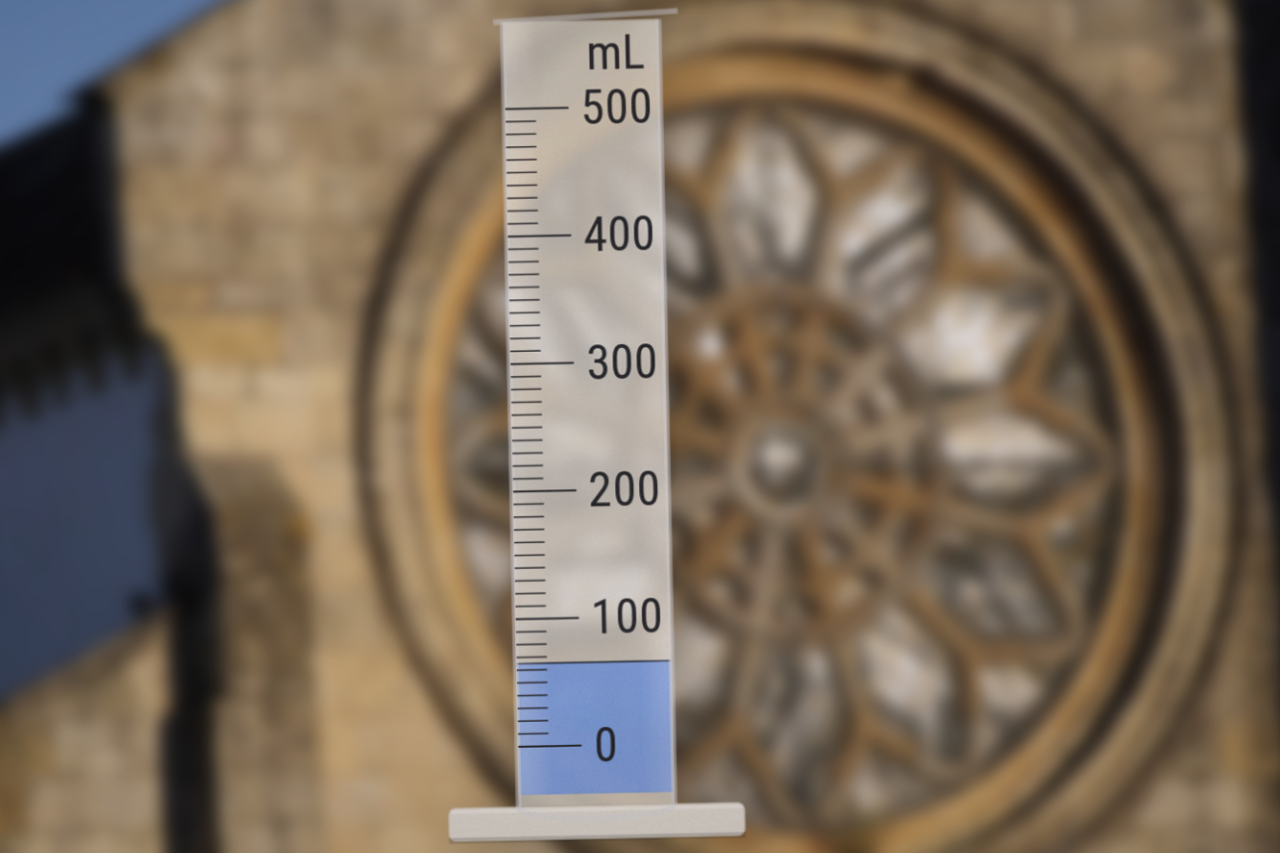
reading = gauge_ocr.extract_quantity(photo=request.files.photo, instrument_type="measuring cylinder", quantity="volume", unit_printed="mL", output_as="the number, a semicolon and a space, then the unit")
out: 65; mL
